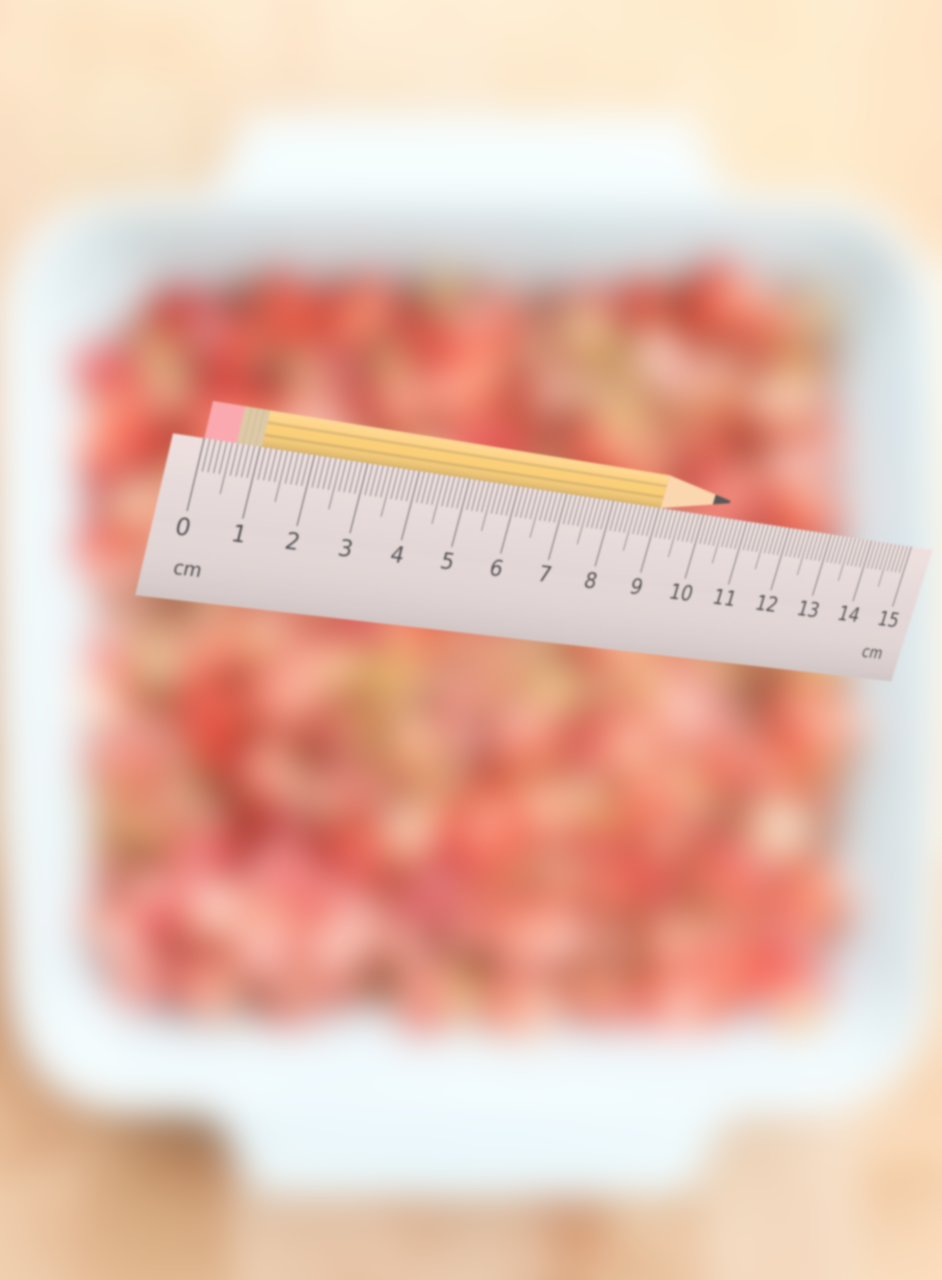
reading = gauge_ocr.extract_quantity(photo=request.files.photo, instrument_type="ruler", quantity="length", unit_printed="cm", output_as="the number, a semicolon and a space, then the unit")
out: 10.5; cm
